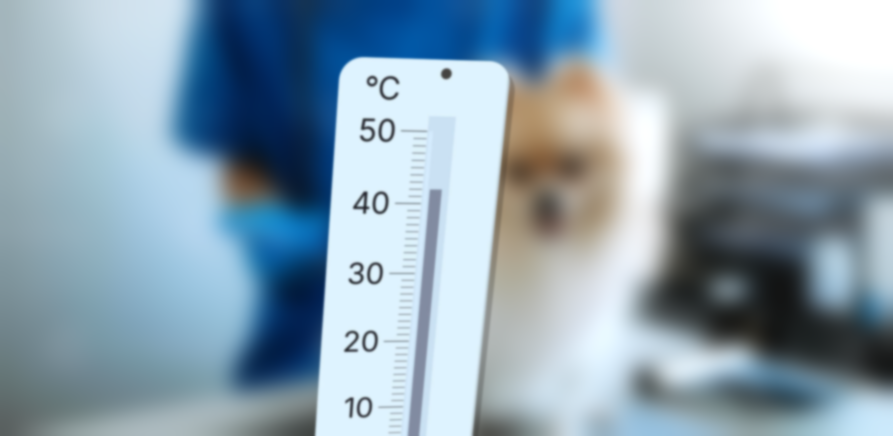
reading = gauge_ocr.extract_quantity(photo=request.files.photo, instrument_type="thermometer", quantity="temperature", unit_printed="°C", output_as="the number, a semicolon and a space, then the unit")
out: 42; °C
